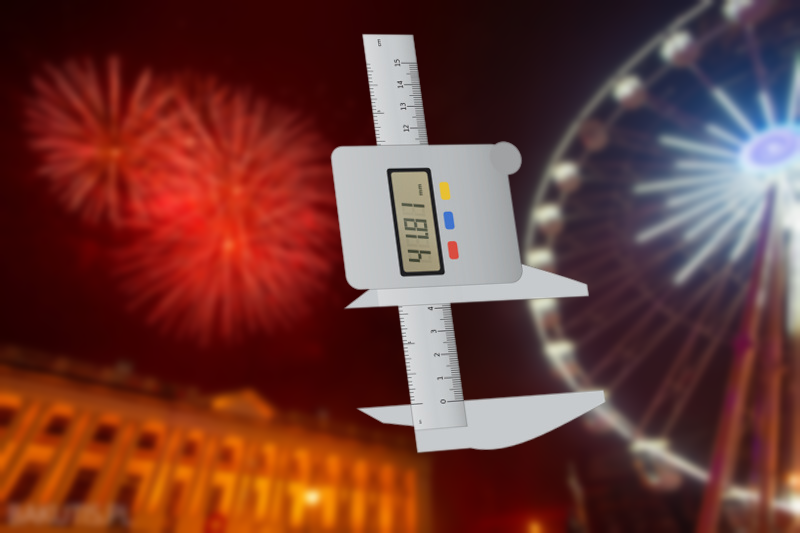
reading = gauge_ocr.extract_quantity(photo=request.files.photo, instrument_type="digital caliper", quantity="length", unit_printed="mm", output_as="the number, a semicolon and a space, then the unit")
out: 41.81; mm
